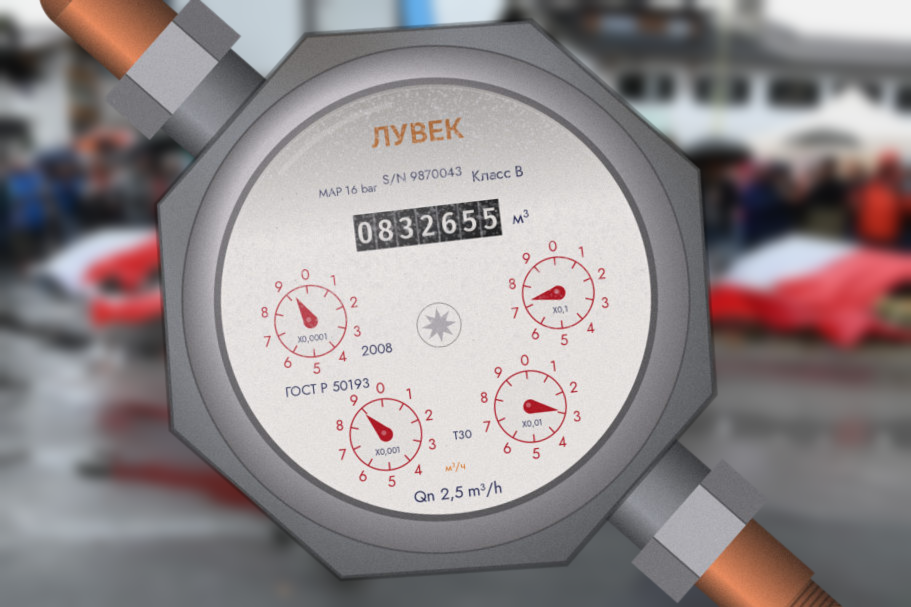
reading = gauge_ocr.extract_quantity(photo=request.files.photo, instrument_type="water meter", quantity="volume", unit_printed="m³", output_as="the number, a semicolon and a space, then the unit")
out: 832655.7289; m³
